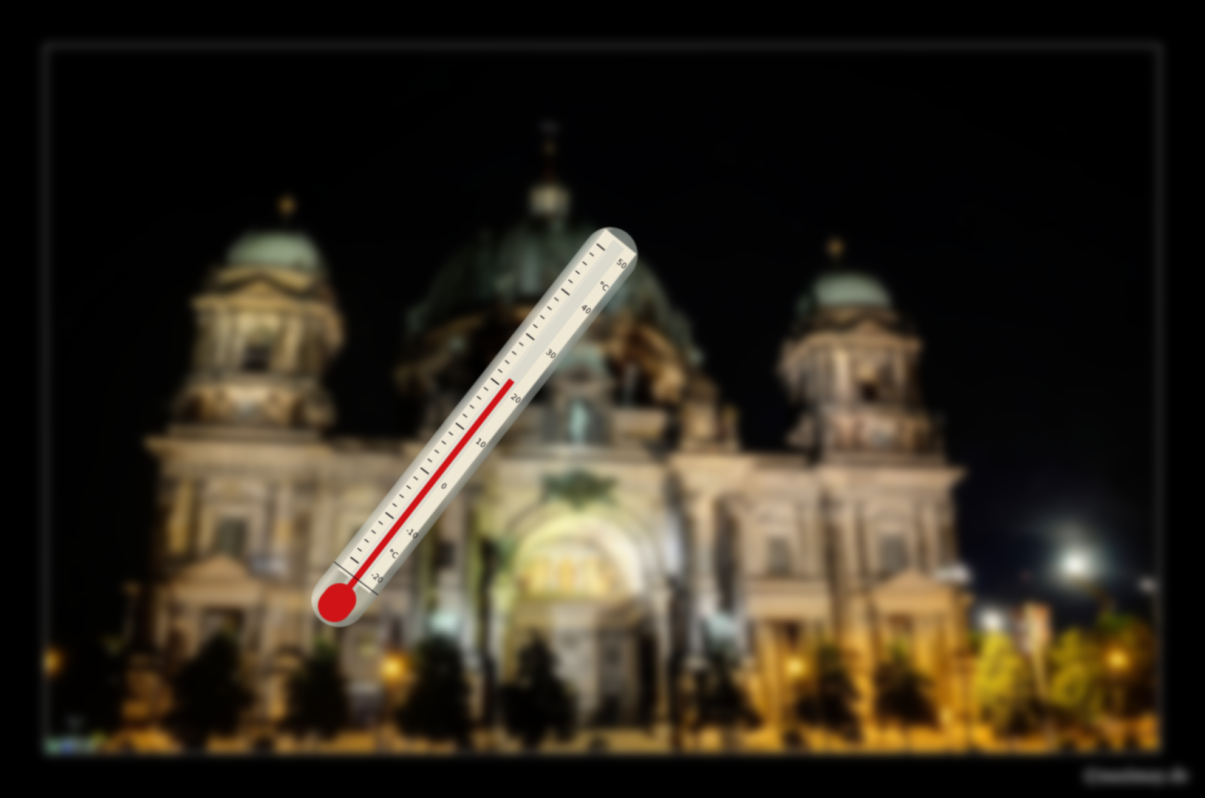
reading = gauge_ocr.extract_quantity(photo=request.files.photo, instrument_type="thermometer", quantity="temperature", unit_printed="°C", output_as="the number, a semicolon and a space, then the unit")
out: 22; °C
